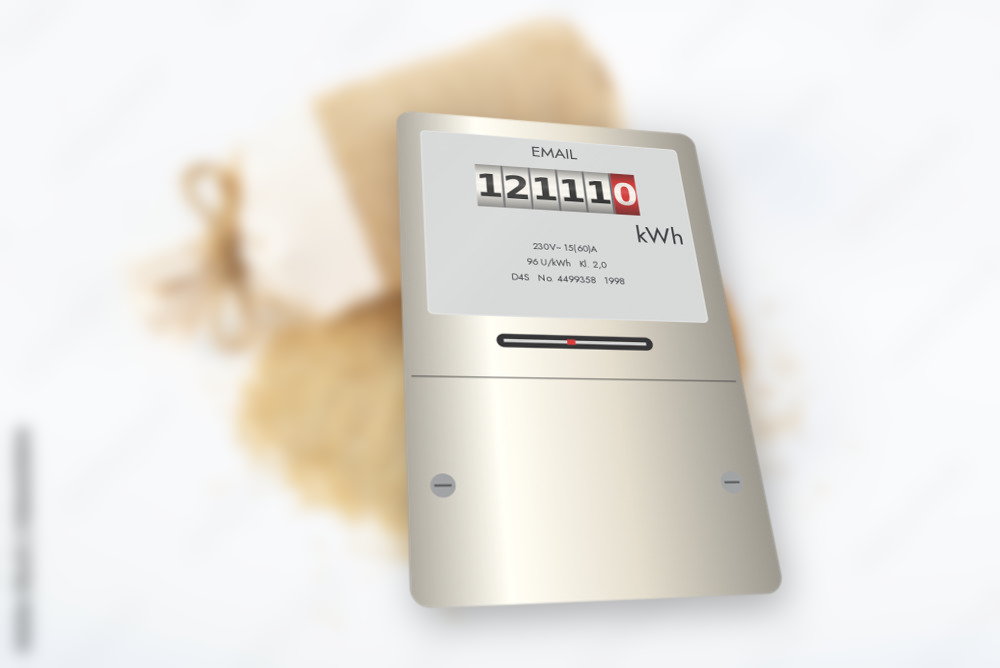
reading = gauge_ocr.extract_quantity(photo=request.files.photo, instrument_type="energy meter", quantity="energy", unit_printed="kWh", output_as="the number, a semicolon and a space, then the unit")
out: 12111.0; kWh
